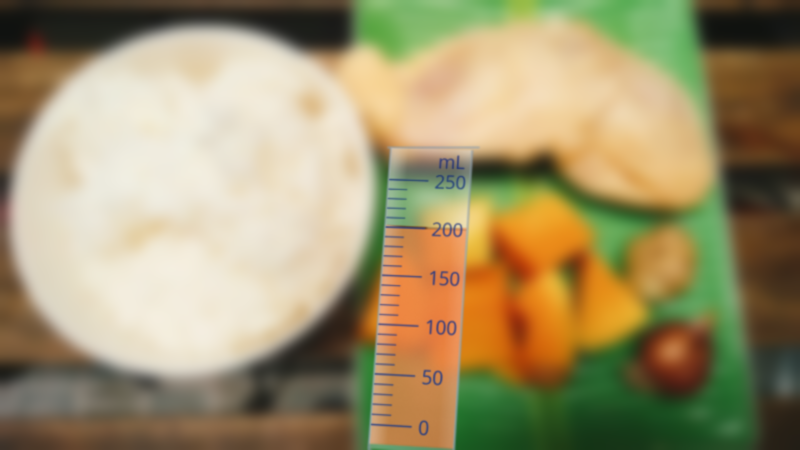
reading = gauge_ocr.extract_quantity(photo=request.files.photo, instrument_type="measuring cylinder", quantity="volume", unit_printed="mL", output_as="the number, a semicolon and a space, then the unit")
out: 200; mL
